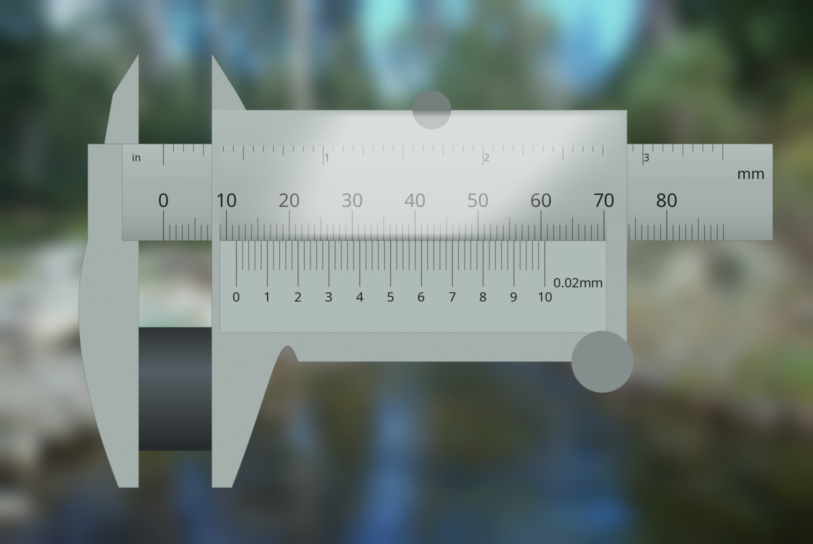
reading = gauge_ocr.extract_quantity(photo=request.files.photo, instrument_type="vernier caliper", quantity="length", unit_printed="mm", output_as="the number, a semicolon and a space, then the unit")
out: 11.6; mm
